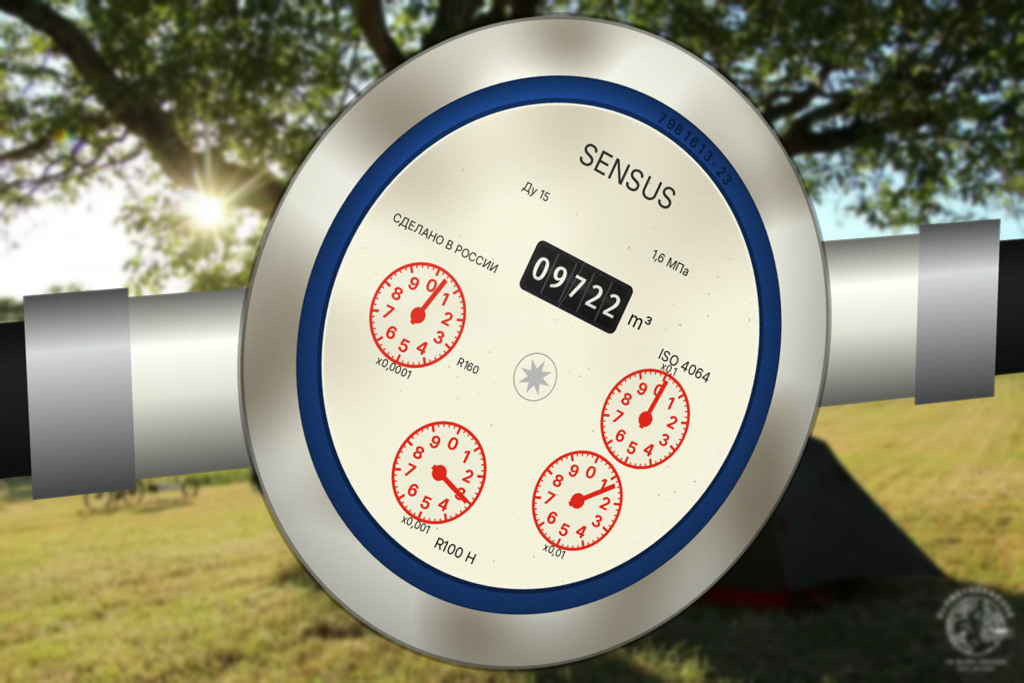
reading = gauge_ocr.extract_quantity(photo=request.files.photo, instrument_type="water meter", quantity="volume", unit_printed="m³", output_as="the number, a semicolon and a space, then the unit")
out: 9722.0130; m³
